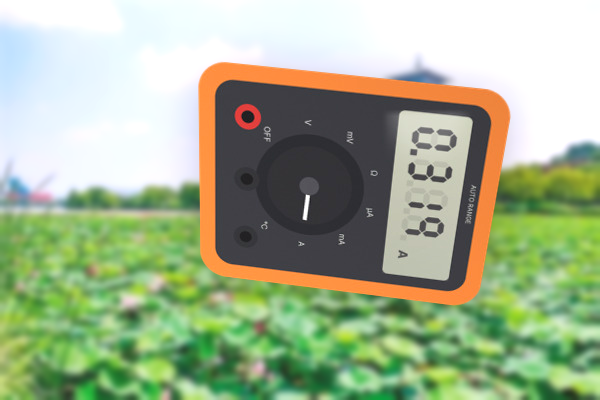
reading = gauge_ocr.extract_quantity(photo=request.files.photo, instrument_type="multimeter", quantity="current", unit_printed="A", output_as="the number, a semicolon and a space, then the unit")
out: 0.319; A
